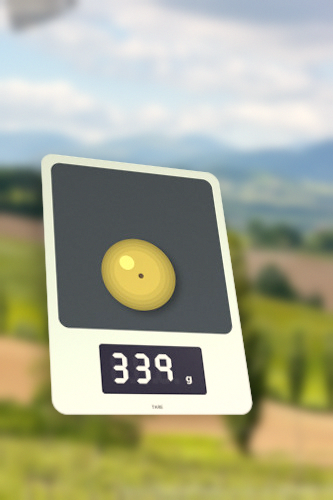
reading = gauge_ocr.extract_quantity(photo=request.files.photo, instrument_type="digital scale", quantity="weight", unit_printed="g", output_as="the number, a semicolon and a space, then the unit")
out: 339; g
